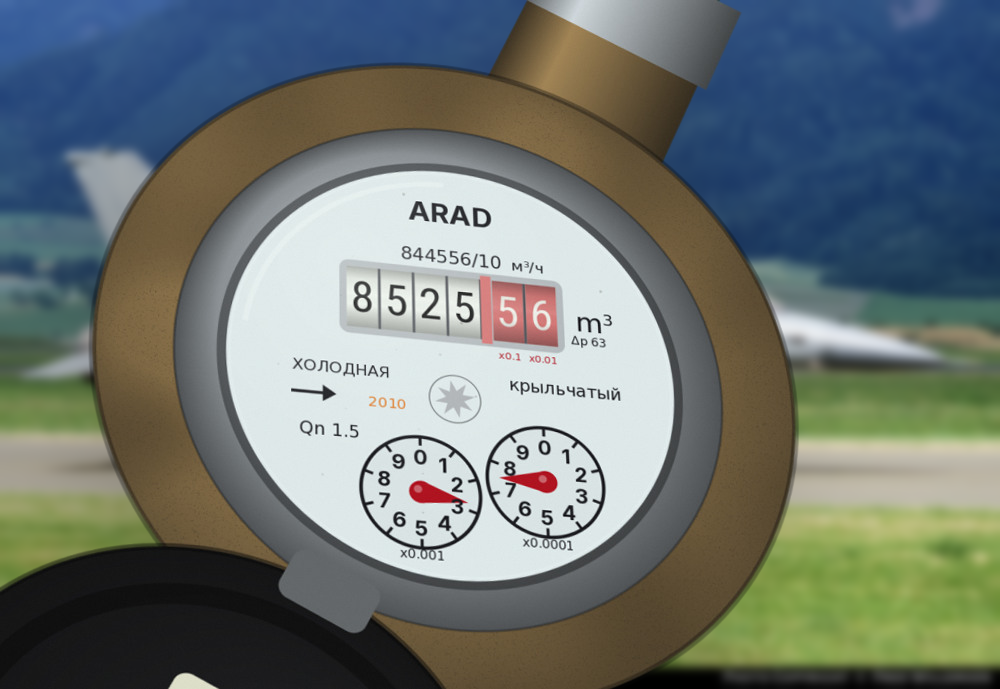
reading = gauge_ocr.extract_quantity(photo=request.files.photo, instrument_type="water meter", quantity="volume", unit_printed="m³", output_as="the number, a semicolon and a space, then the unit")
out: 8525.5627; m³
